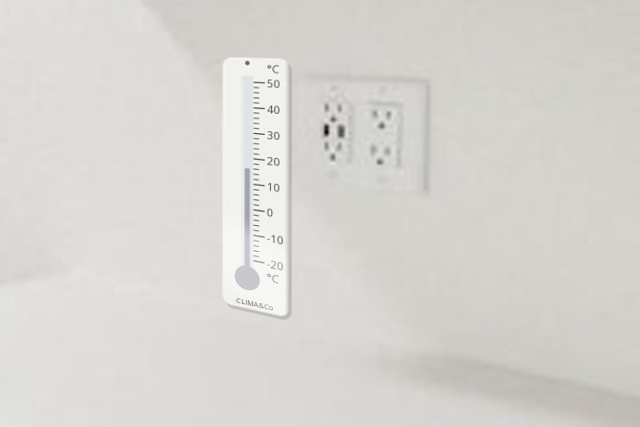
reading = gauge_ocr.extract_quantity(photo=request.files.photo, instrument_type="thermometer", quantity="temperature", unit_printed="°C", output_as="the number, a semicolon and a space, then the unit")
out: 16; °C
